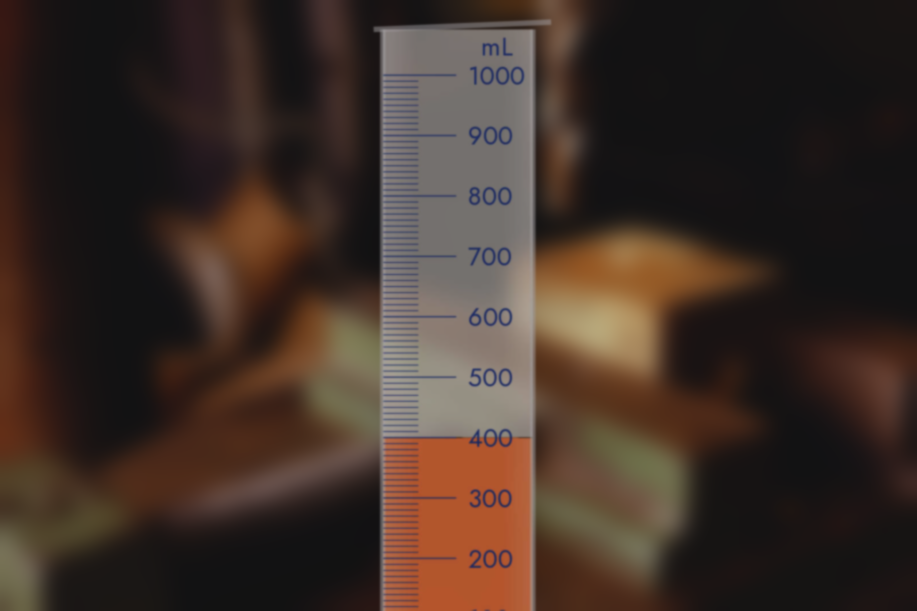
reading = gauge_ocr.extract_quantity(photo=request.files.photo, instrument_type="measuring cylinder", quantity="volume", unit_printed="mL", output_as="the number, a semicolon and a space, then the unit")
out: 400; mL
